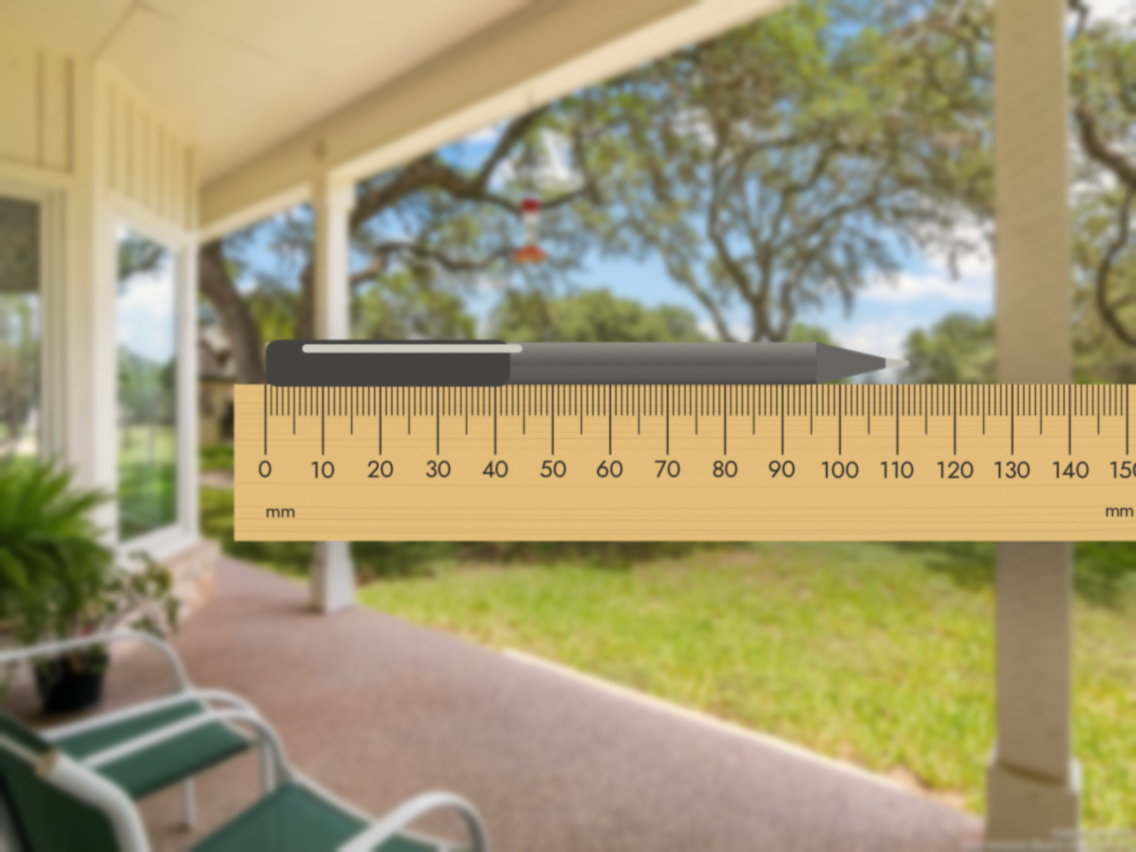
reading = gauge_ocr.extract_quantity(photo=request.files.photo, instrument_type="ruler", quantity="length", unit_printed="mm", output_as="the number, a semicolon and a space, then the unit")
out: 112; mm
